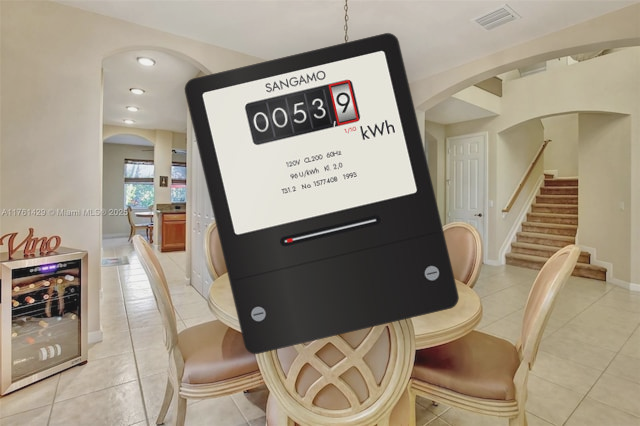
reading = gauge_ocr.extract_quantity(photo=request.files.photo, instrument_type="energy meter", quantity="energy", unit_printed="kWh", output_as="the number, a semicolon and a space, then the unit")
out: 53.9; kWh
